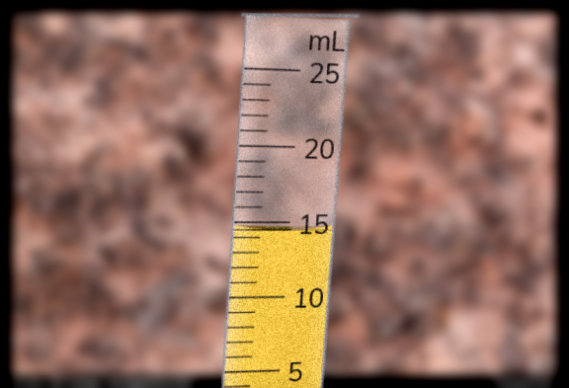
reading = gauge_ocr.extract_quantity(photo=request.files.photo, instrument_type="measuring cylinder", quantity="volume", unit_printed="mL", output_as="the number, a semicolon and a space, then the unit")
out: 14.5; mL
